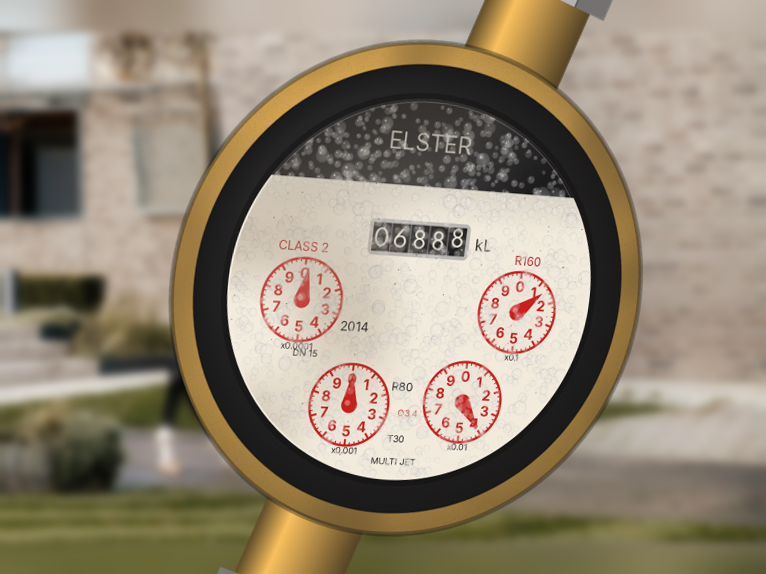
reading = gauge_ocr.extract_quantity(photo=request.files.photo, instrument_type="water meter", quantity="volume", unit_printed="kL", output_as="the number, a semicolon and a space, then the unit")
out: 6888.1400; kL
